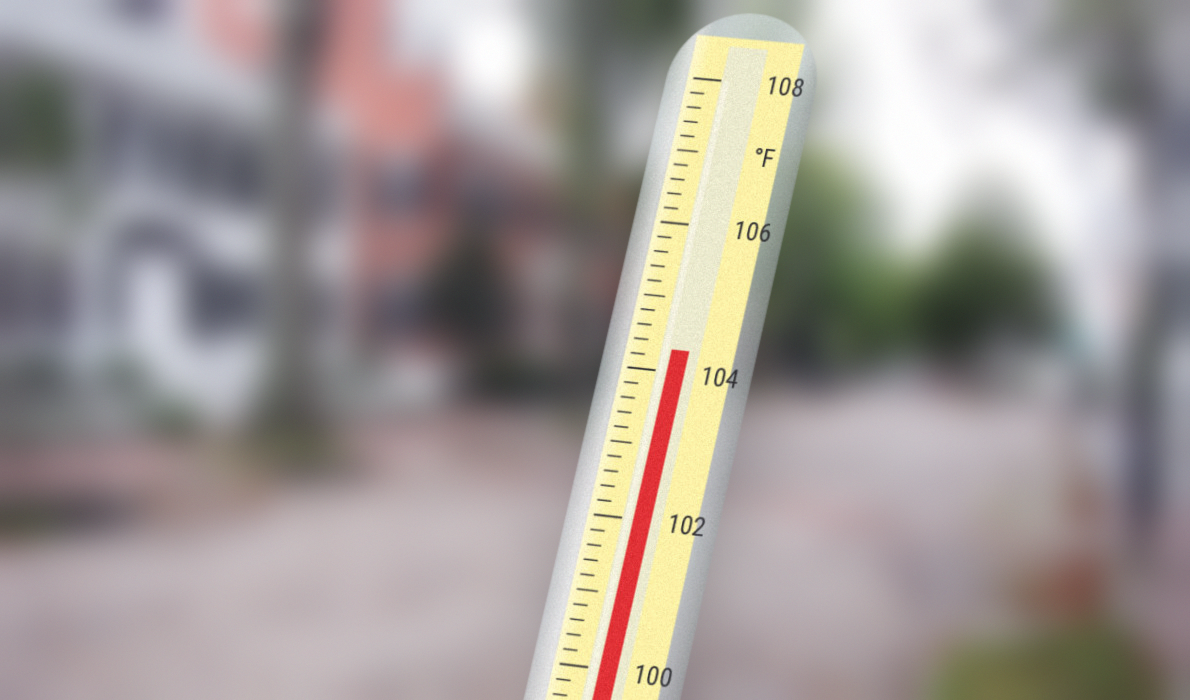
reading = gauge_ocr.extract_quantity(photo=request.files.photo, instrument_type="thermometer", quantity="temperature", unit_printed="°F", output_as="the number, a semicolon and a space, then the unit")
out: 104.3; °F
